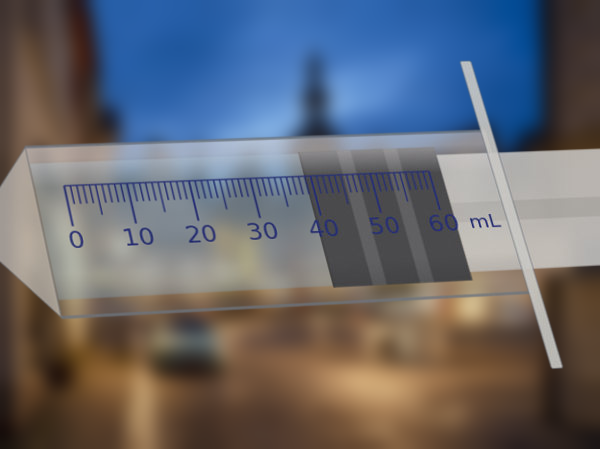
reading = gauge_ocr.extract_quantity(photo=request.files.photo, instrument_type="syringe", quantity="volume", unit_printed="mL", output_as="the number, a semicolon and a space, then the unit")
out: 39; mL
